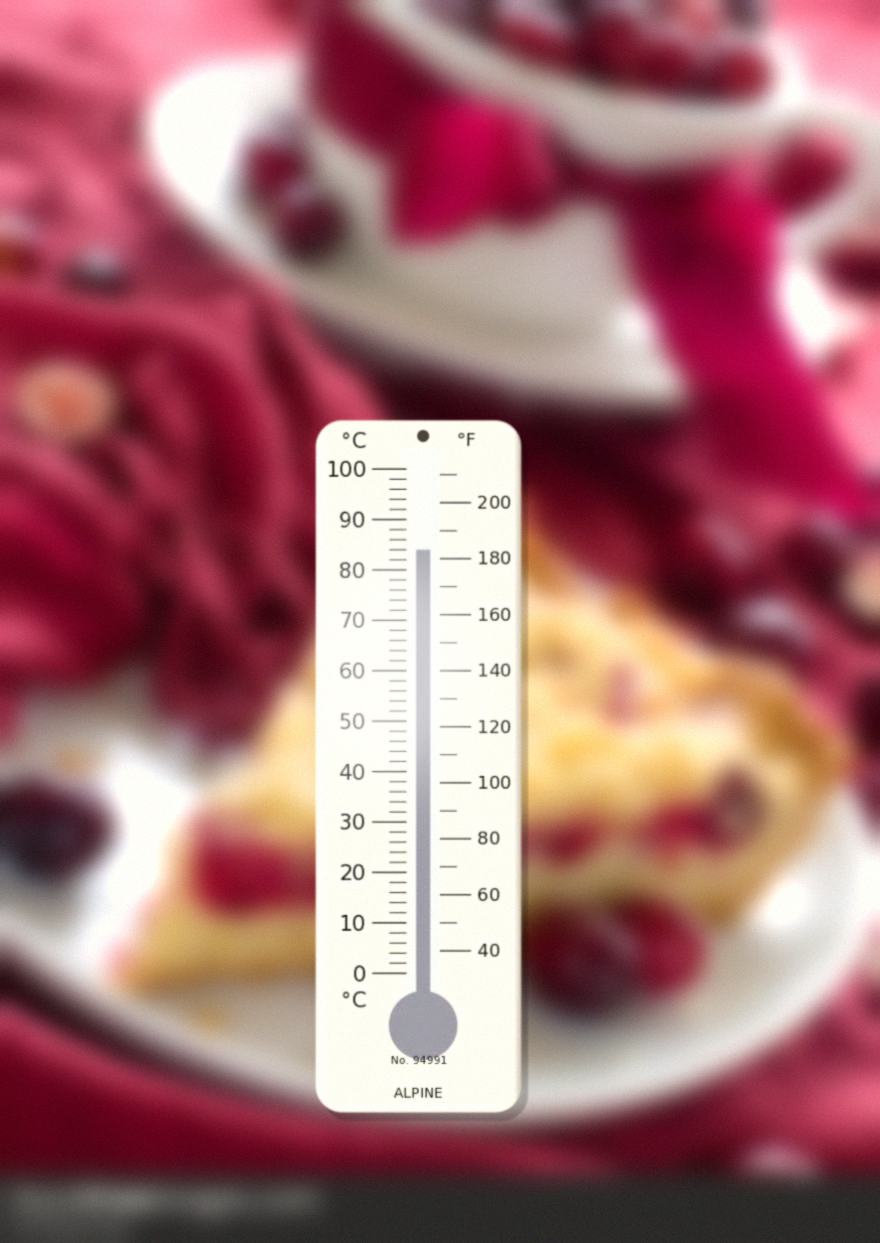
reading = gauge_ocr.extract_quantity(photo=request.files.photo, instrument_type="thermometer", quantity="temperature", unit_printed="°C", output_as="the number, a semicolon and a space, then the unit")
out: 84; °C
